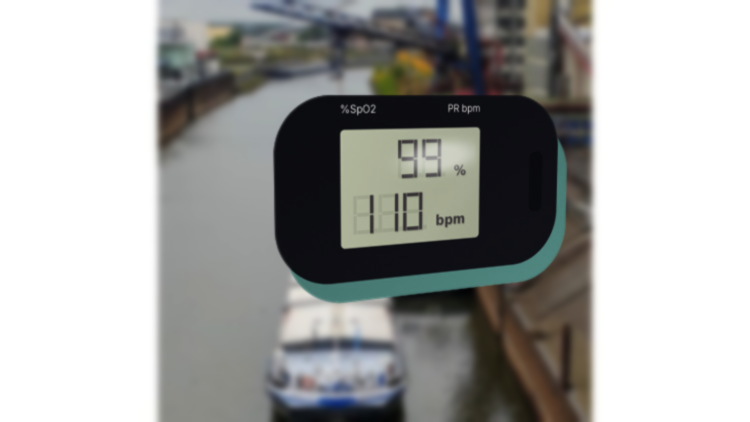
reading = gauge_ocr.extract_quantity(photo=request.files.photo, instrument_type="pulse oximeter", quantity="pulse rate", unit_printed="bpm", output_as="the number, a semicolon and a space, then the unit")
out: 110; bpm
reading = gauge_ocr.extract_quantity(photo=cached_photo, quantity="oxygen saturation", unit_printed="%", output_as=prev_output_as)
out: 99; %
